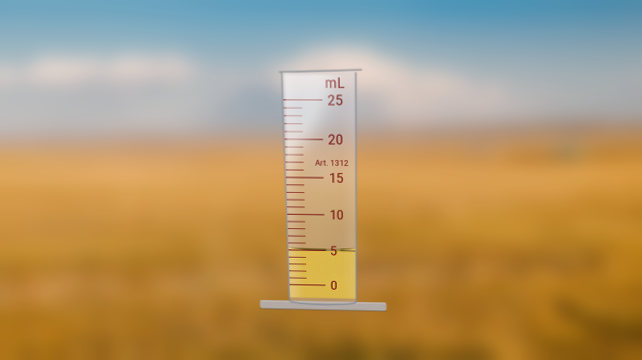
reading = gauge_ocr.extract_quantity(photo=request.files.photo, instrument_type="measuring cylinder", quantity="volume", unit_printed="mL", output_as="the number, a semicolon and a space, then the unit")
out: 5; mL
